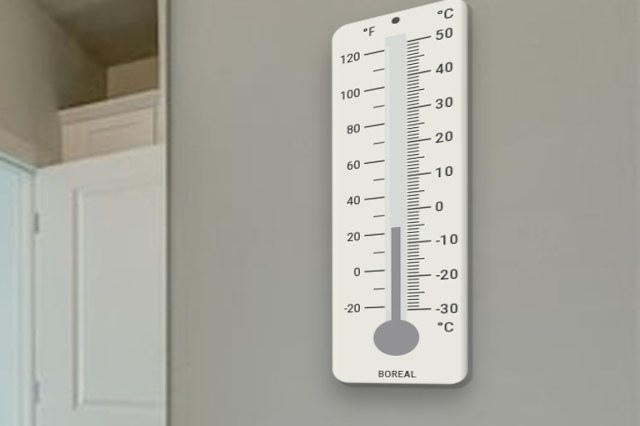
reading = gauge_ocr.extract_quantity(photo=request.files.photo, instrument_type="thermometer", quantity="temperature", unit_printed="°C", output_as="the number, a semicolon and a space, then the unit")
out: -5; °C
